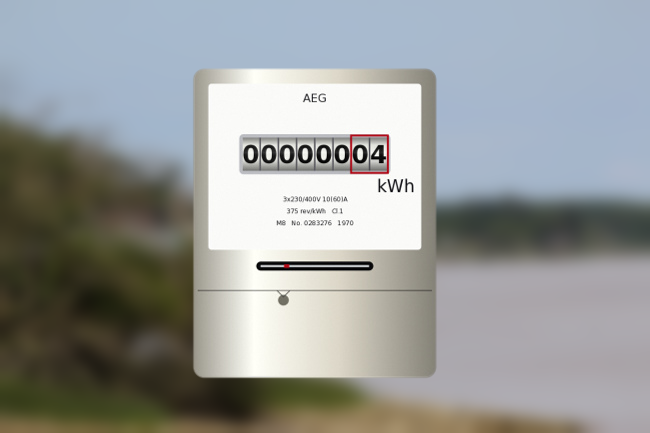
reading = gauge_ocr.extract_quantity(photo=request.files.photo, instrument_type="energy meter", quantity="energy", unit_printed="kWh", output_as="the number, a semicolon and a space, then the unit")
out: 0.04; kWh
